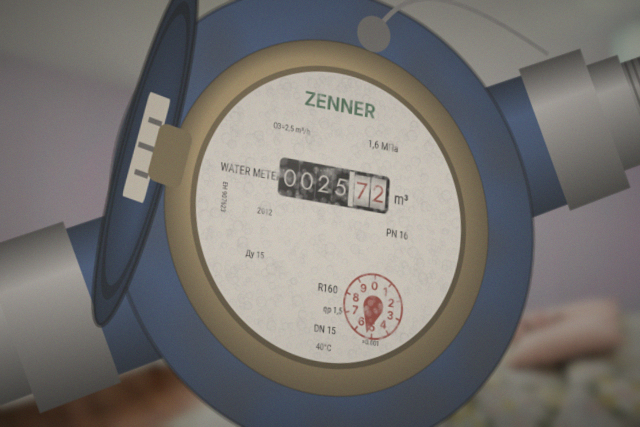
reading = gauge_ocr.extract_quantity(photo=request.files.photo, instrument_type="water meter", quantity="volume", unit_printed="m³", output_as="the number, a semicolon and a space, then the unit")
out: 25.725; m³
